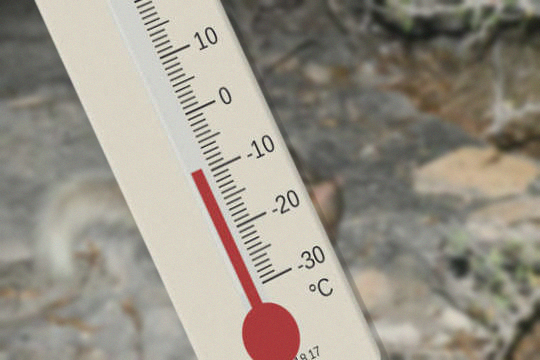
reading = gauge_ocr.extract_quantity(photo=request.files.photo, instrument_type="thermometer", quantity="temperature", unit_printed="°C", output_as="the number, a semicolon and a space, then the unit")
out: -9; °C
